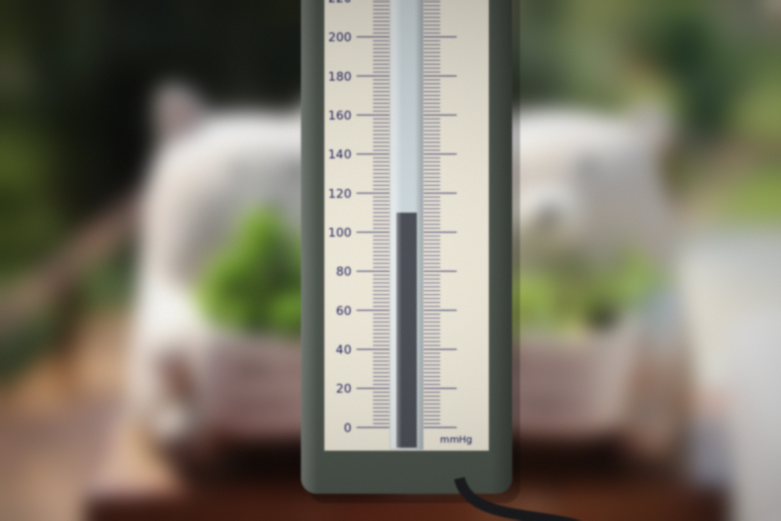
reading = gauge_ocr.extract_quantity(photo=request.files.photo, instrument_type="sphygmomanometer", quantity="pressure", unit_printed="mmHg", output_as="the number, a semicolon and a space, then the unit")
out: 110; mmHg
